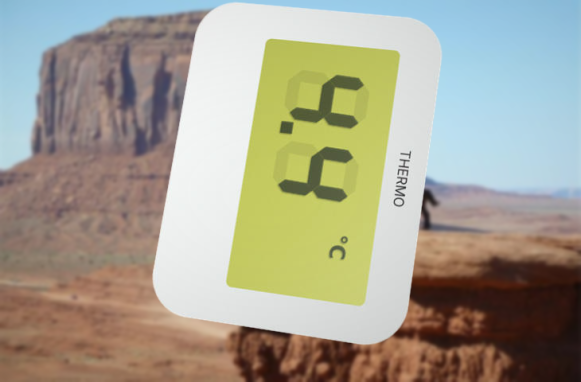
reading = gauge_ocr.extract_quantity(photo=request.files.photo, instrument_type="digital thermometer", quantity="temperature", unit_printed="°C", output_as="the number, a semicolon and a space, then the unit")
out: 4.4; °C
